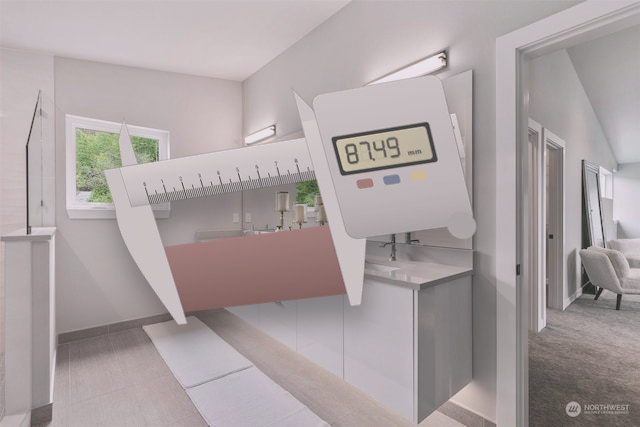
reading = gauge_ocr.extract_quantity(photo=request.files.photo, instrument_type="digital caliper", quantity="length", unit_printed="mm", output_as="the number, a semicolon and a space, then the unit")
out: 87.49; mm
